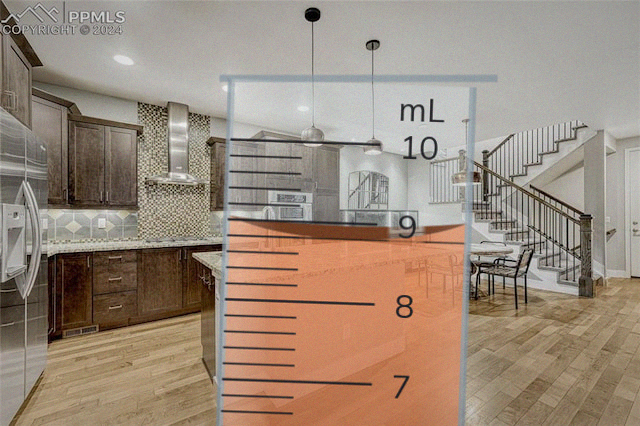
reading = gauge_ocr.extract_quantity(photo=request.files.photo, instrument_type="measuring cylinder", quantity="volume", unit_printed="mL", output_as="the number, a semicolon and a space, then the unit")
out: 8.8; mL
